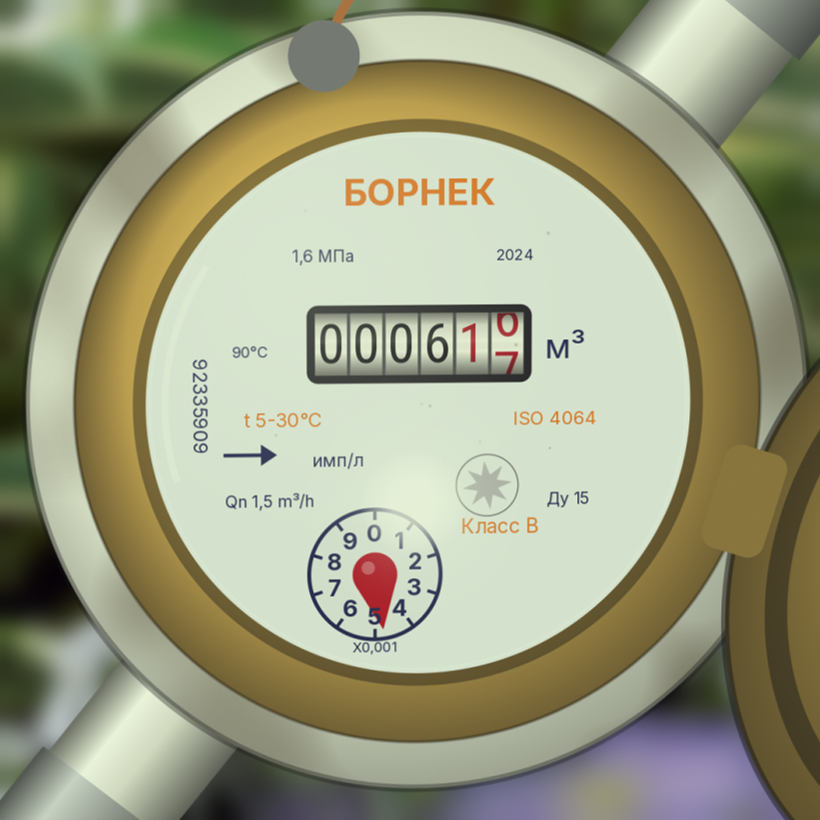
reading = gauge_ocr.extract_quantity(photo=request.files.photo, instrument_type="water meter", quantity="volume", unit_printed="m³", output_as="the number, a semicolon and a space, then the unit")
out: 6.164; m³
